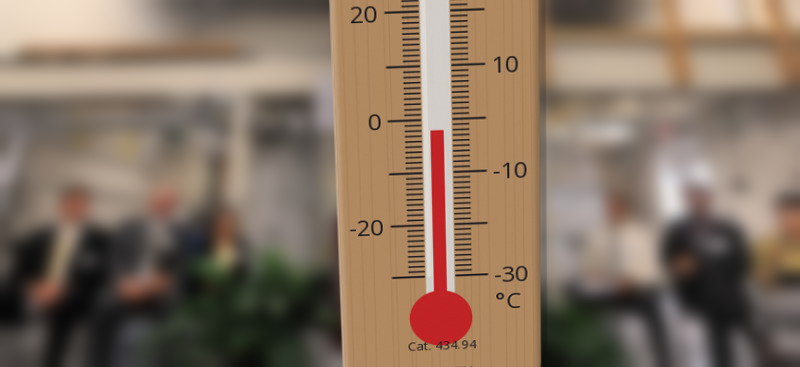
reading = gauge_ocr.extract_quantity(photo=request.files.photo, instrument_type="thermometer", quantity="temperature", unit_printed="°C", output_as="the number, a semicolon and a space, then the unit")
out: -2; °C
